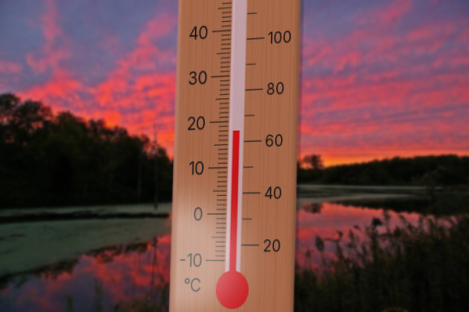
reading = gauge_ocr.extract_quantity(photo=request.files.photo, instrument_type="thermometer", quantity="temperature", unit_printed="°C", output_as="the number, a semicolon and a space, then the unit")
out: 18; °C
